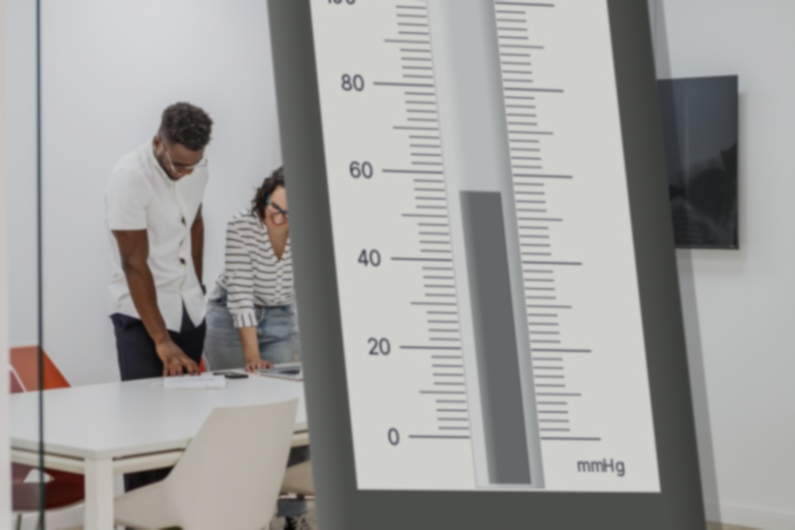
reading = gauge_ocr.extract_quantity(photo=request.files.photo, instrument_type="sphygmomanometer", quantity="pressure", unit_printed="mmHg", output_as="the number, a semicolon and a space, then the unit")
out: 56; mmHg
